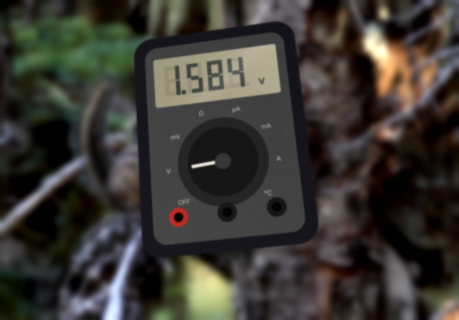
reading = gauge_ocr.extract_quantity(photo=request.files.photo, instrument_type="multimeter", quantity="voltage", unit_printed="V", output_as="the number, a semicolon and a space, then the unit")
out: 1.584; V
